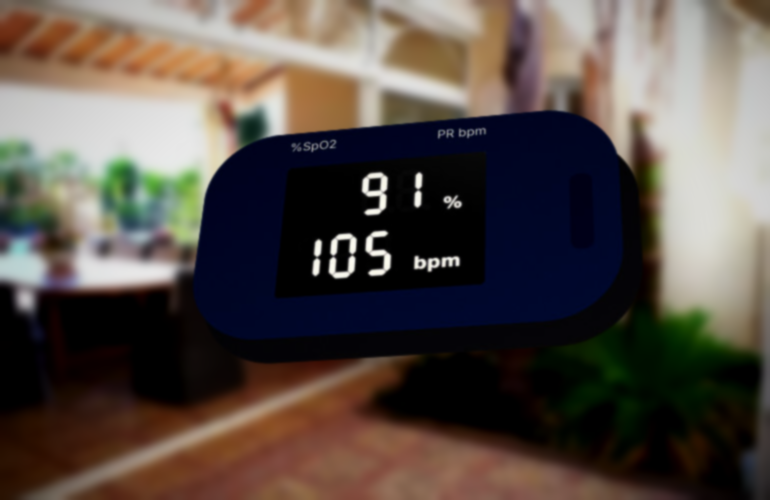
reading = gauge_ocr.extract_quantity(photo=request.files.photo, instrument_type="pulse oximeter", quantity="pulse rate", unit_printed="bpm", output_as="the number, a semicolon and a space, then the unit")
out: 105; bpm
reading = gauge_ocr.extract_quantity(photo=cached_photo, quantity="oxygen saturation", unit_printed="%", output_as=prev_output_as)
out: 91; %
